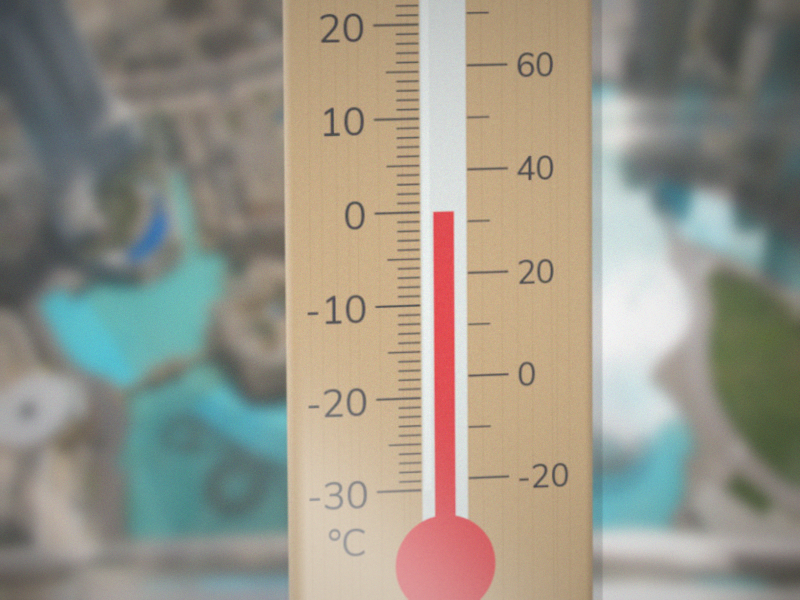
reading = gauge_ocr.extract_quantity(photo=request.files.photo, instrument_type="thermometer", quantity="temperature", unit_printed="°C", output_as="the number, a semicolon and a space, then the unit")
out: 0; °C
